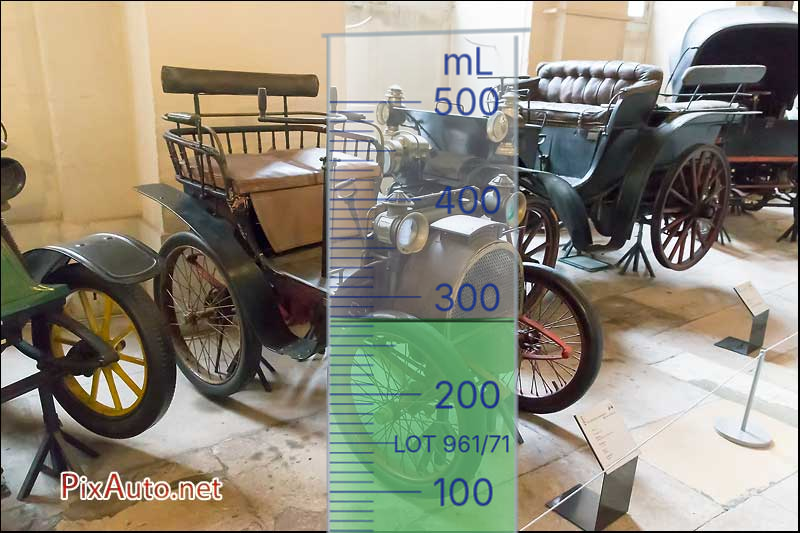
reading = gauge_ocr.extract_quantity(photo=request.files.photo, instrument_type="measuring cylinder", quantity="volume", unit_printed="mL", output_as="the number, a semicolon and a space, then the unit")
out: 275; mL
